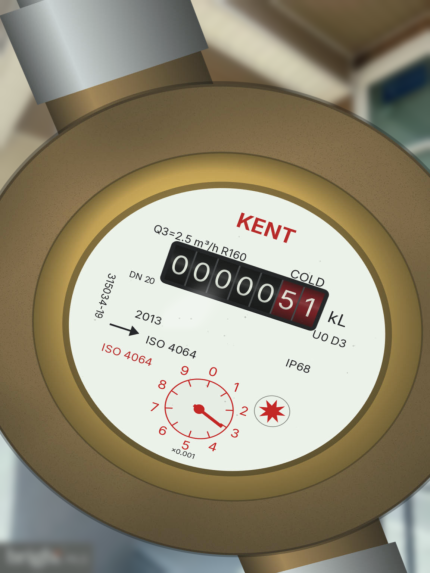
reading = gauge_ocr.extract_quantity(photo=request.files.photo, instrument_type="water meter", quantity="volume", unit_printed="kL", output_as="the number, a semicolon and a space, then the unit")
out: 0.513; kL
